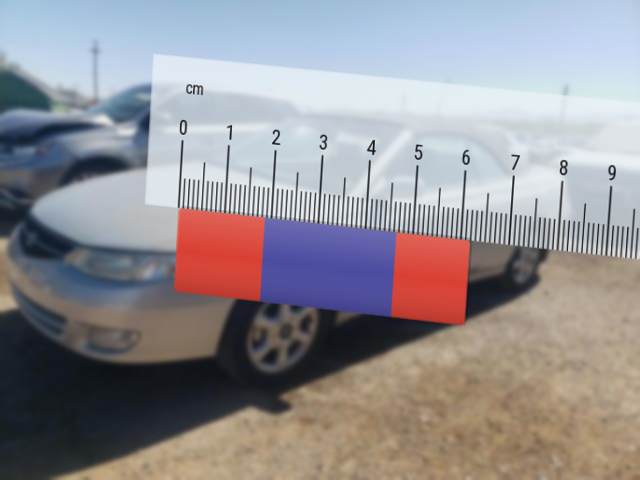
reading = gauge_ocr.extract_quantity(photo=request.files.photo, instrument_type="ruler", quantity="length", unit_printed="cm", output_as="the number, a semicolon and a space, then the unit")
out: 6.2; cm
